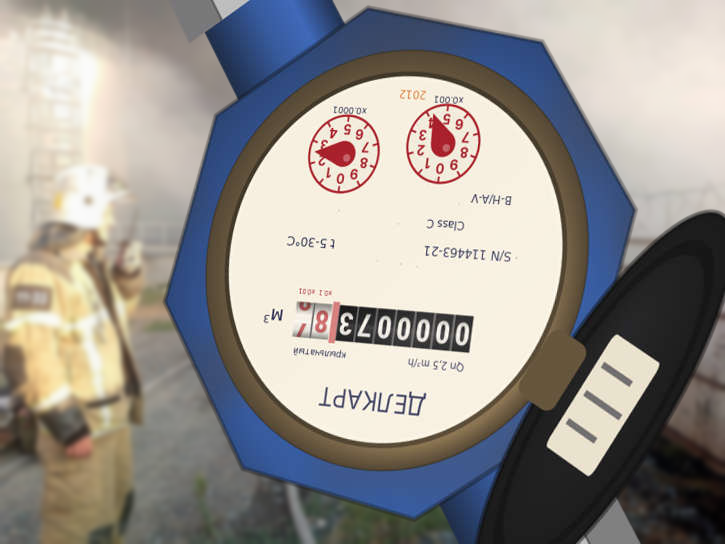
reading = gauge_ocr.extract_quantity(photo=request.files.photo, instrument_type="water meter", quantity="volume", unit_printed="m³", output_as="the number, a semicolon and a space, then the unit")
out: 73.8742; m³
